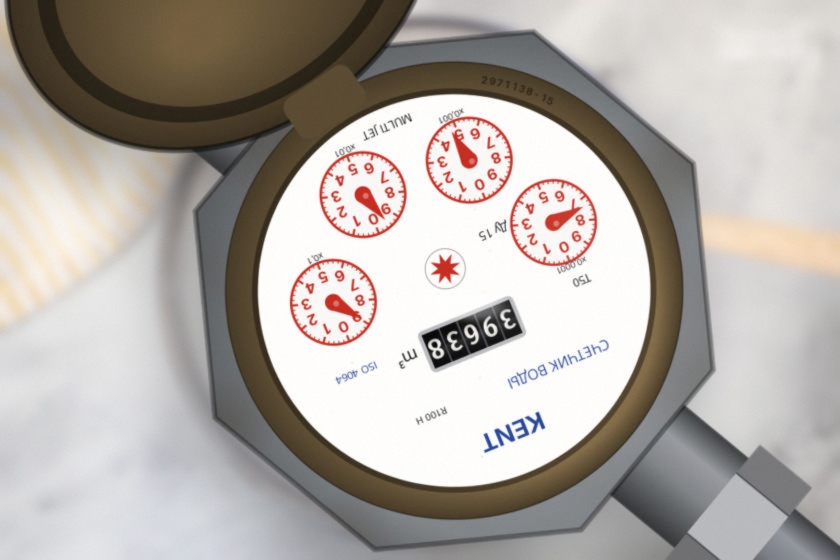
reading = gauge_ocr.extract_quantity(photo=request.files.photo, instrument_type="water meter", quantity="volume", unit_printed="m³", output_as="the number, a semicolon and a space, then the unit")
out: 39638.8947; m³
